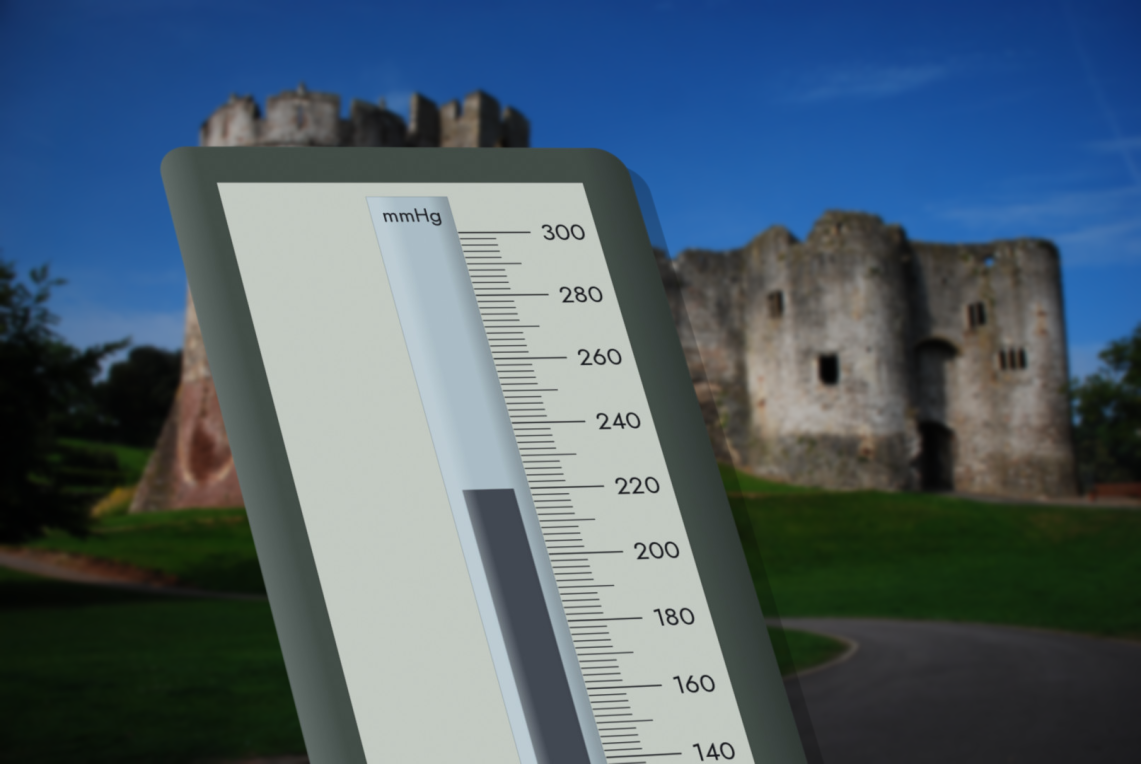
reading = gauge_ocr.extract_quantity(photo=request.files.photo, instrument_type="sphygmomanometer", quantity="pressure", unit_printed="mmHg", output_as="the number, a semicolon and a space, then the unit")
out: 220; mmHg
